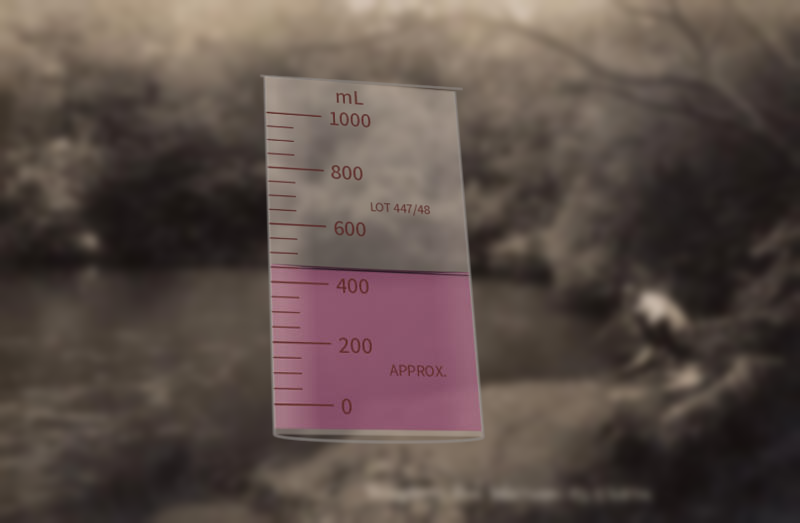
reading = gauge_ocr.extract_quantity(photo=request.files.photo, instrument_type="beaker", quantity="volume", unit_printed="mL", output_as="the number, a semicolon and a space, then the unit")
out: 450; mL
